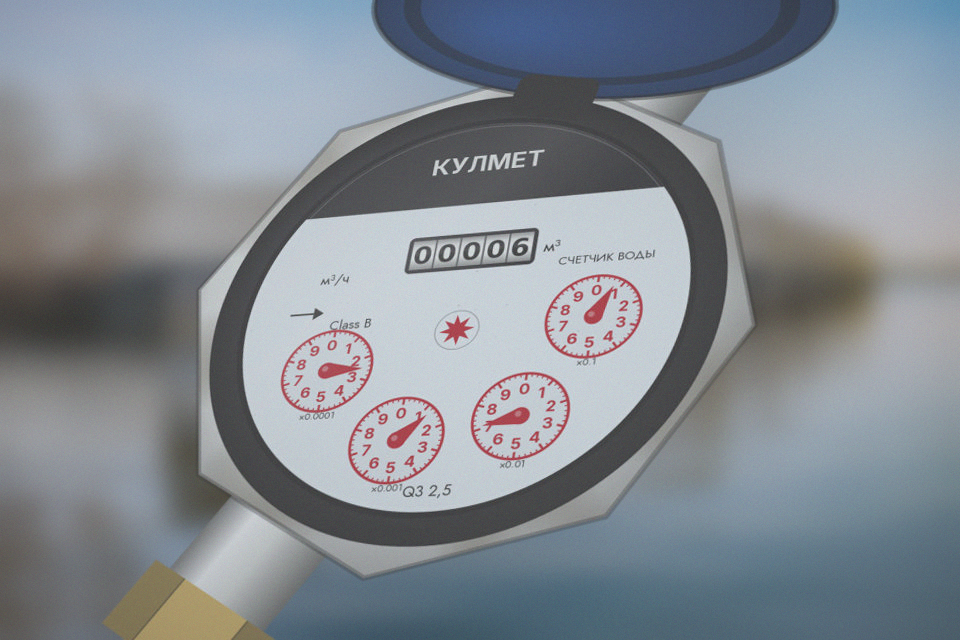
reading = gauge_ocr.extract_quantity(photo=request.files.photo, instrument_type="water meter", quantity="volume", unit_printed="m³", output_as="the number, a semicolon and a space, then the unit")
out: 6.0712; m³
